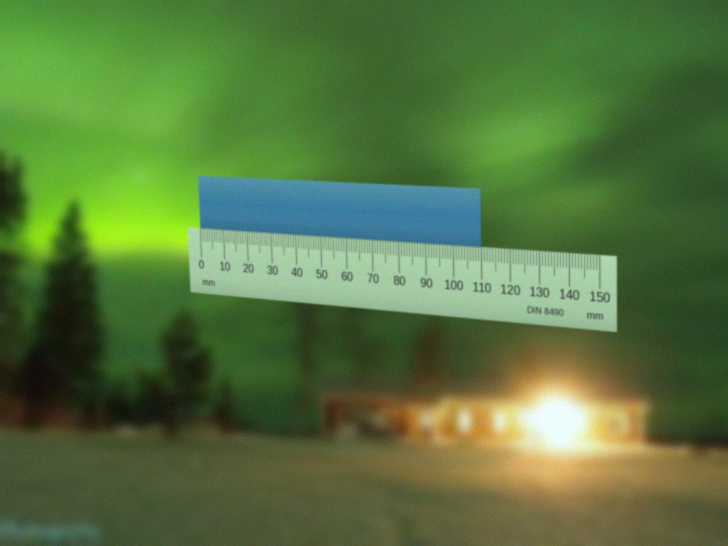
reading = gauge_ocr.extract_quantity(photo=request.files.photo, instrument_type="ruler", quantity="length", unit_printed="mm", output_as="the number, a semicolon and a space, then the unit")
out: 110; mm
